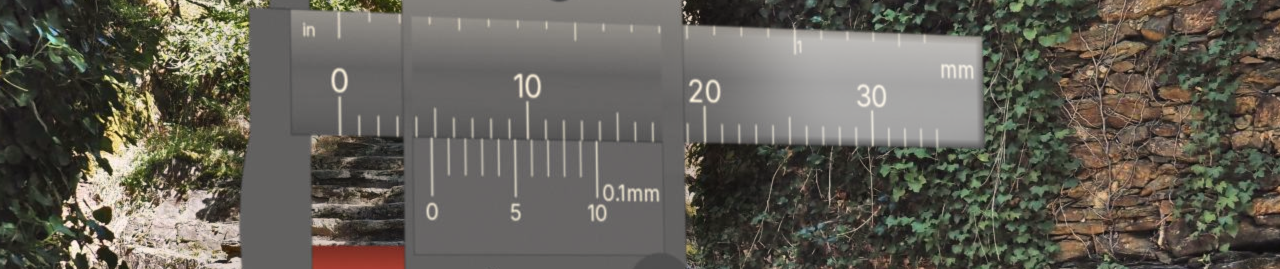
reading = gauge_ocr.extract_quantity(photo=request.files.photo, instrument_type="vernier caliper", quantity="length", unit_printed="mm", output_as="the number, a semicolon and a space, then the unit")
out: 4.8; mm
